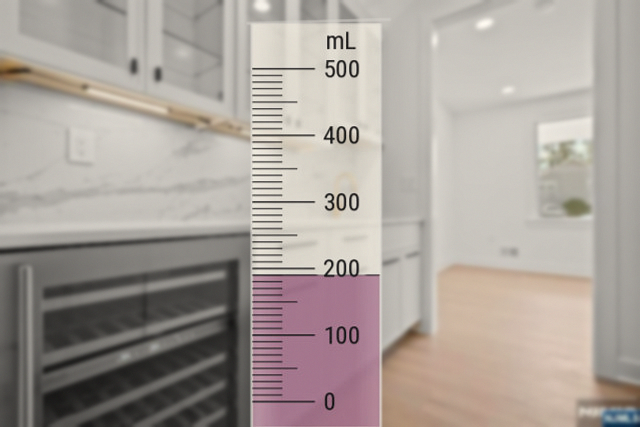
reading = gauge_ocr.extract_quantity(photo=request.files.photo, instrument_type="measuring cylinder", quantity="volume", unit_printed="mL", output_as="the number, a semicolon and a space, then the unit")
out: 190; mL
